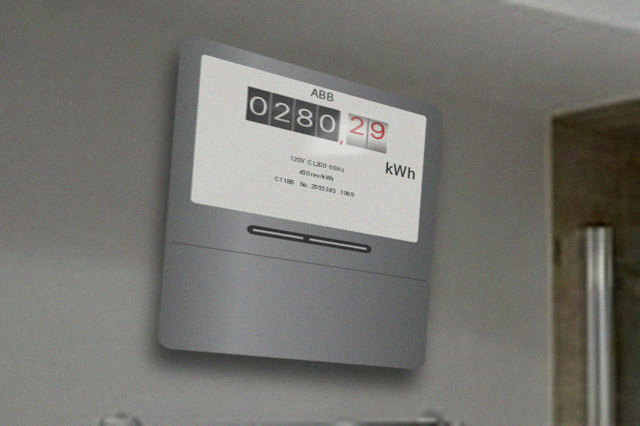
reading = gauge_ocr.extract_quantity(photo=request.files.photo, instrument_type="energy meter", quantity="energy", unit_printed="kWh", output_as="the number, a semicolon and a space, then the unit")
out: 280.29; kWh
